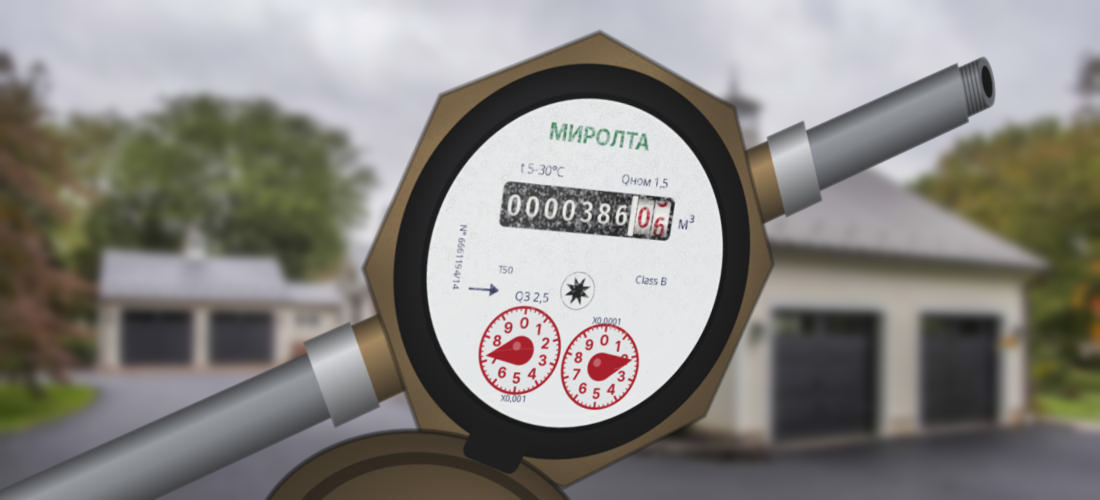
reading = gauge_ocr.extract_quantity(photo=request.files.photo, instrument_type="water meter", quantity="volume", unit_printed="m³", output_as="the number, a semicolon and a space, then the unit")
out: 386.0572; m³
